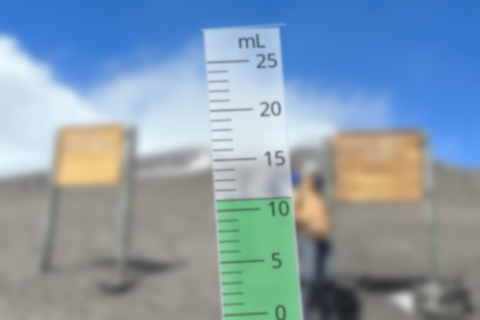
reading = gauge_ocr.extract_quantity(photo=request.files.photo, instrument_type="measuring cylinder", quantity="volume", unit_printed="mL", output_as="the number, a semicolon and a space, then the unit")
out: 11; mL
